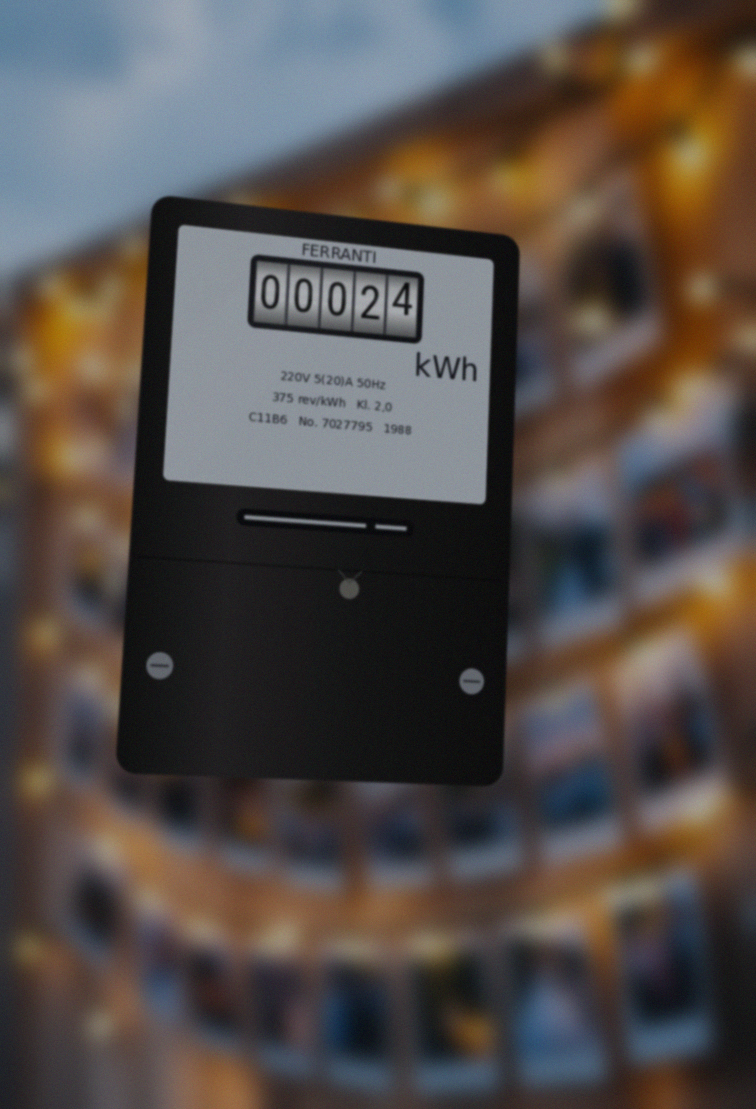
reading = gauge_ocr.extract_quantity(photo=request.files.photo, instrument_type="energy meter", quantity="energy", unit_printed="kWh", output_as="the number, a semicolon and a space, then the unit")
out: 24; kWh
